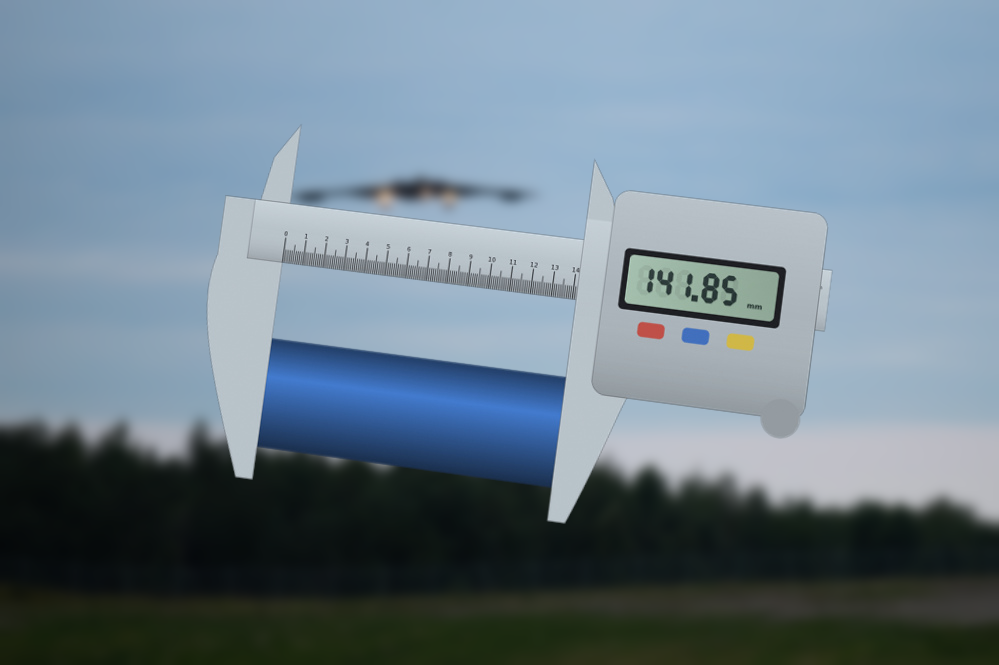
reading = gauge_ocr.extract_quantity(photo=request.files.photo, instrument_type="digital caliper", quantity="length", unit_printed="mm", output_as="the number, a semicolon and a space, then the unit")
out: 141.85; mm
